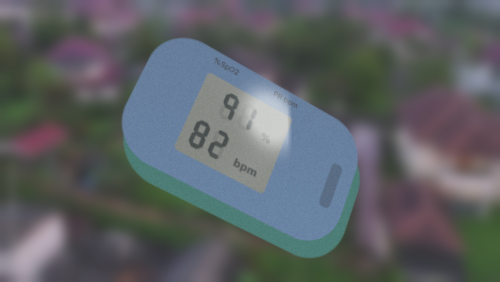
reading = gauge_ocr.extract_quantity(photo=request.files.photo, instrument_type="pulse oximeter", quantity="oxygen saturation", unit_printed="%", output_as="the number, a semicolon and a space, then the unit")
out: 91; %
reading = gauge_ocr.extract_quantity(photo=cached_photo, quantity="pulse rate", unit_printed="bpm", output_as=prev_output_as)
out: 82; bpm
